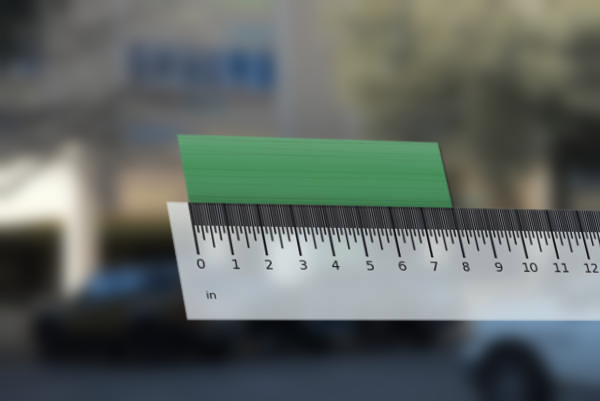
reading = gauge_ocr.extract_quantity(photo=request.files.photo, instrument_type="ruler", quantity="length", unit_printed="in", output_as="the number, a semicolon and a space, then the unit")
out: 8; in
